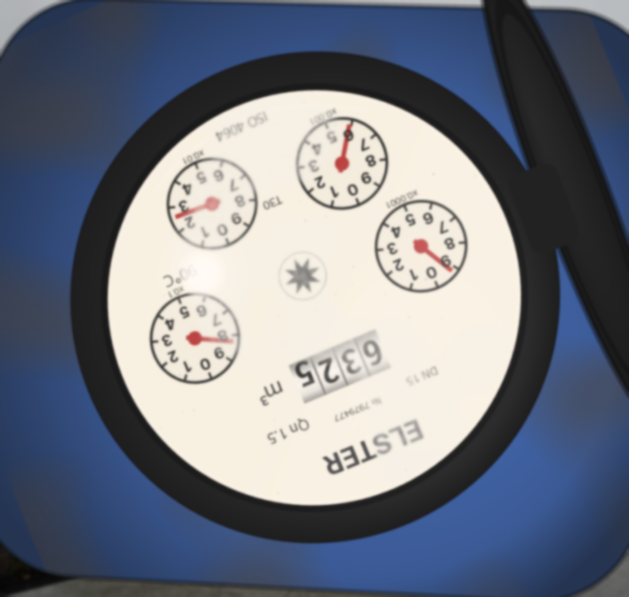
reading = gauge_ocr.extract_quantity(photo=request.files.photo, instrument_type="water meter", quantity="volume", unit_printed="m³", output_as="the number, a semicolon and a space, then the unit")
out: 6324.8259; m³
